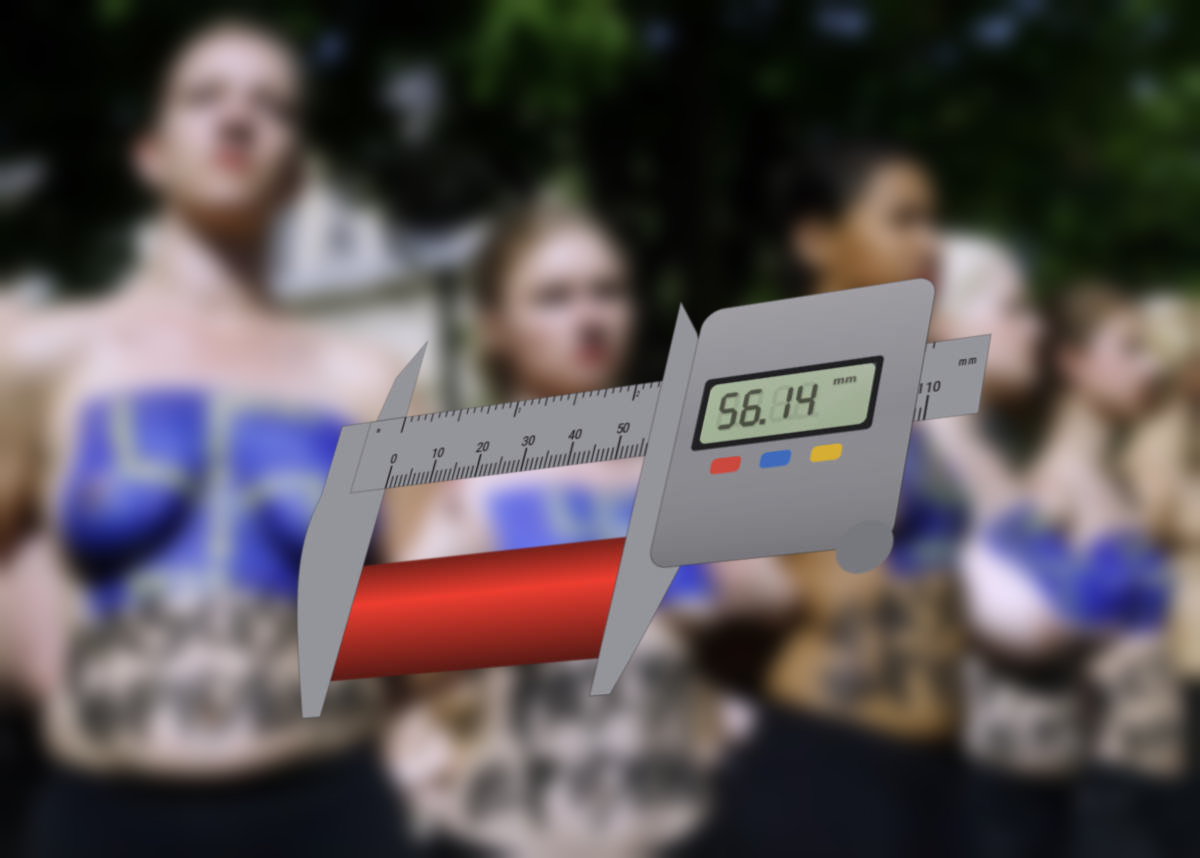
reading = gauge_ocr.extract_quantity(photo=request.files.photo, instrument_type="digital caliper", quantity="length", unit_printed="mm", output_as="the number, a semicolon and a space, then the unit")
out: 56.14; mm
